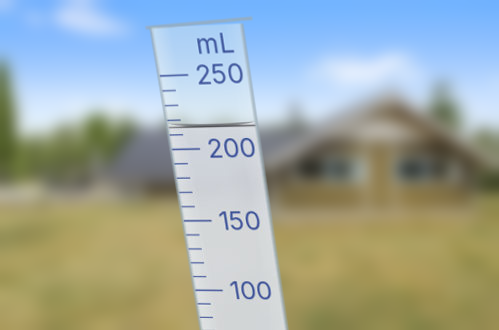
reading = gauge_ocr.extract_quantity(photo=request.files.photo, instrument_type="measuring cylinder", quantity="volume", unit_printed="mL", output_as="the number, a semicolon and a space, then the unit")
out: 215; mL
